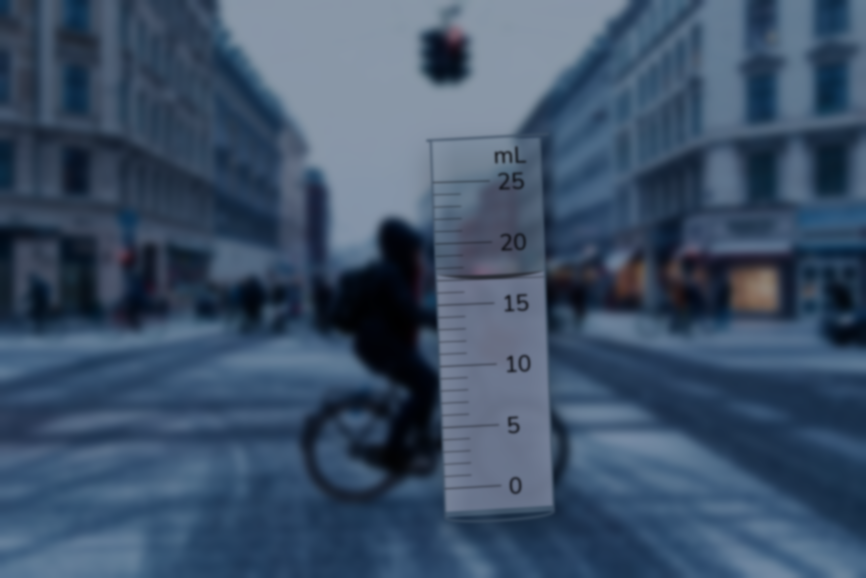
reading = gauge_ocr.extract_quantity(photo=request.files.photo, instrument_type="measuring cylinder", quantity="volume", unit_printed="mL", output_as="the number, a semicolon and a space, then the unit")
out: 17; mL
